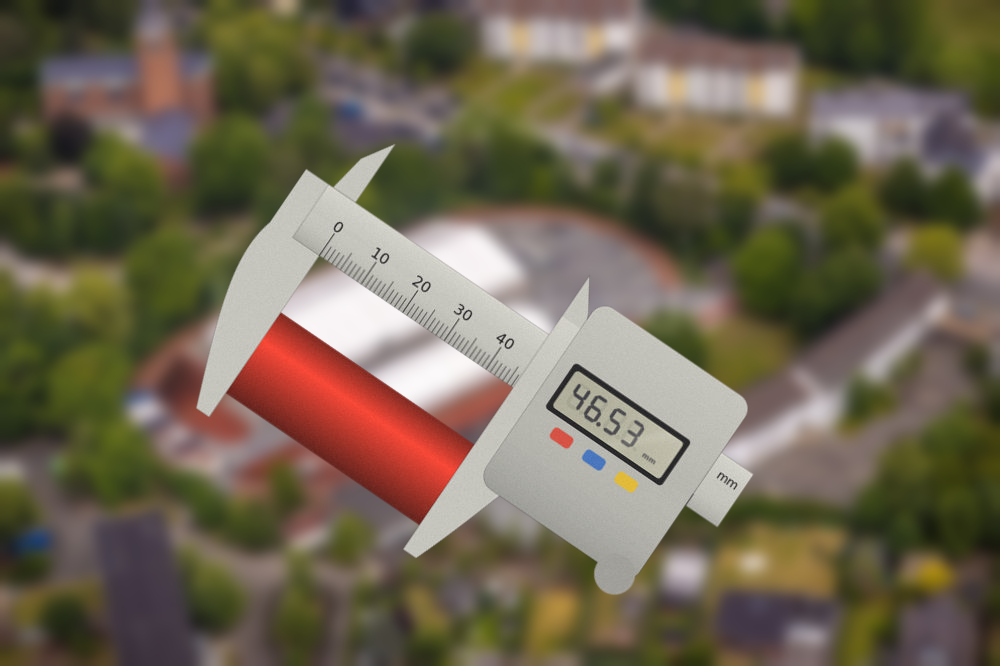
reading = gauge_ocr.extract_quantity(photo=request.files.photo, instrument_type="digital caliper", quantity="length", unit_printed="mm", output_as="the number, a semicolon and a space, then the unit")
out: 46.53; mm
